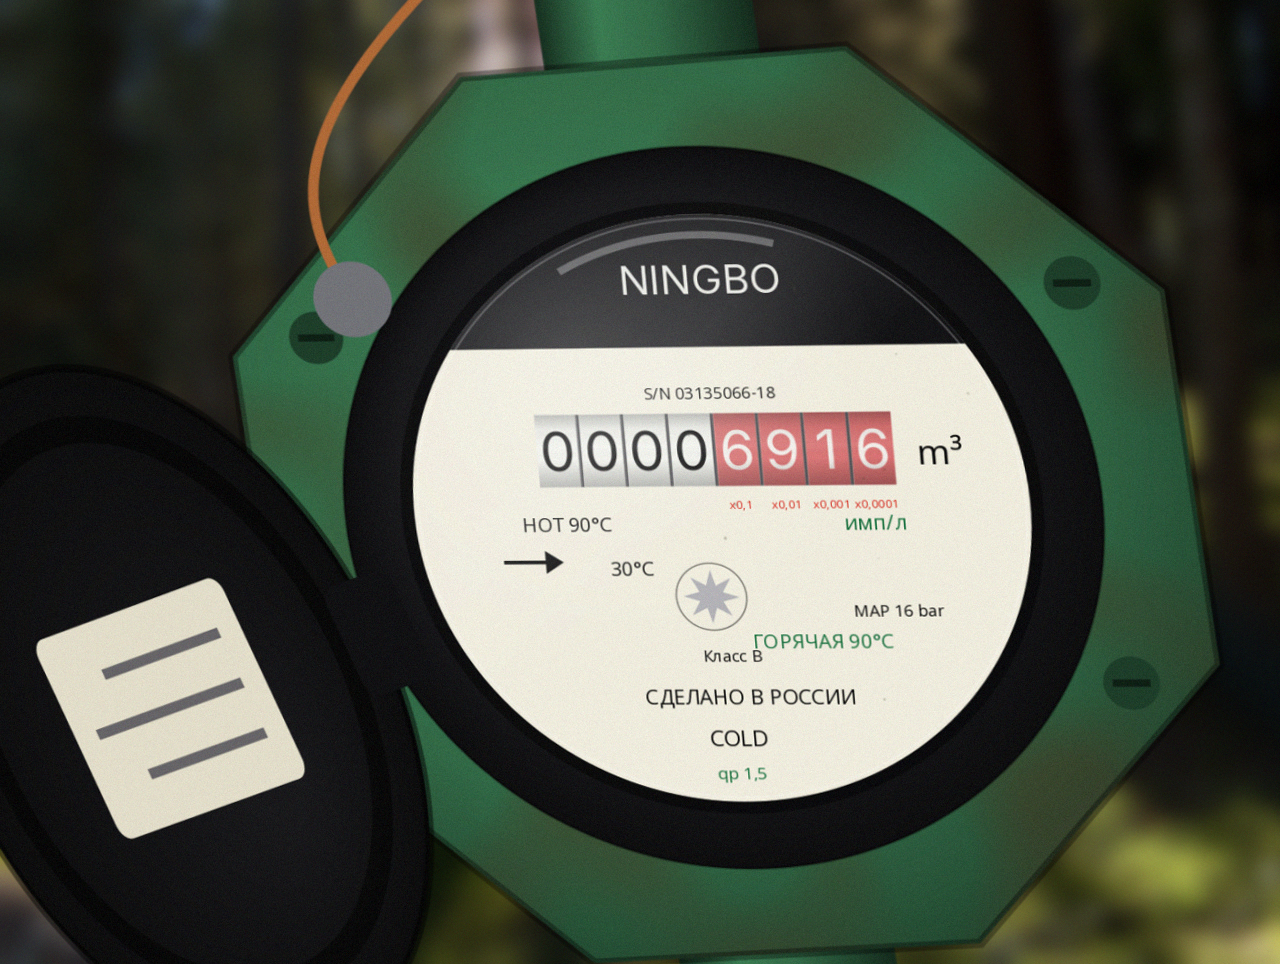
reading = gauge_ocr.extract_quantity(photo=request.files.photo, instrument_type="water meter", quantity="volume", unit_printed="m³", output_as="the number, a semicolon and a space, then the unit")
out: 0.6916; m³
